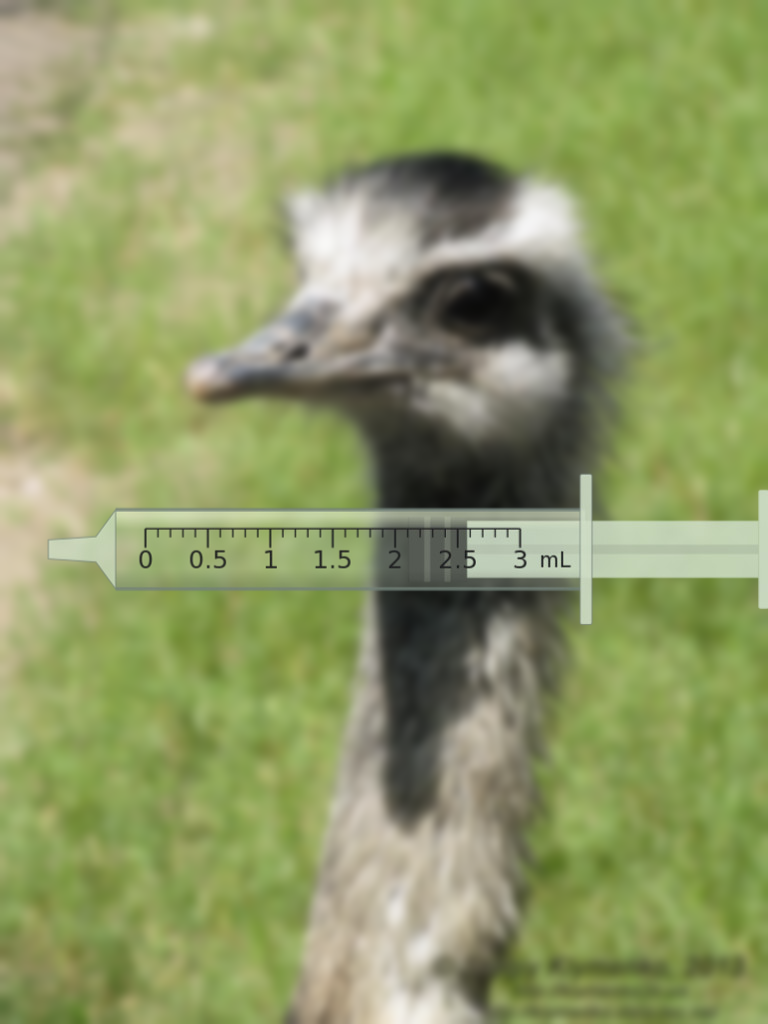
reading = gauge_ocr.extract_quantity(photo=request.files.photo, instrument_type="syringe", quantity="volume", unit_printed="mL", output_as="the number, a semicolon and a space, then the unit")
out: 2.1; mL
